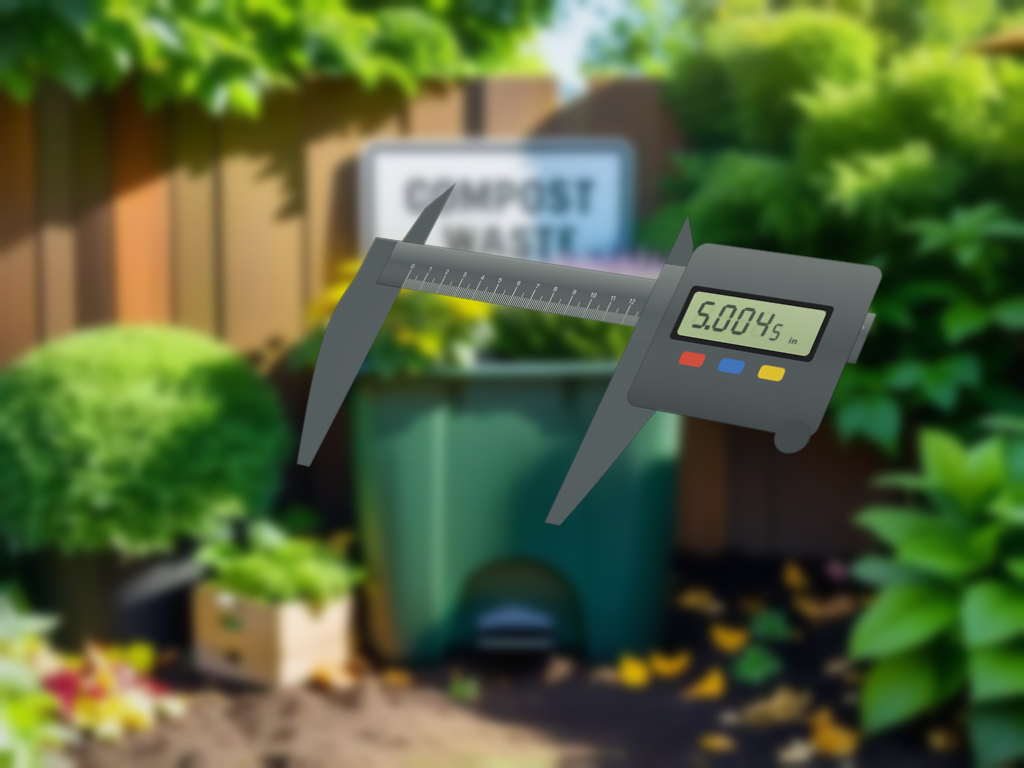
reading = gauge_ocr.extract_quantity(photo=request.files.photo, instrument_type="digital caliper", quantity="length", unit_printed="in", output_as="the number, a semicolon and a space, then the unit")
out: 5.0045; in
